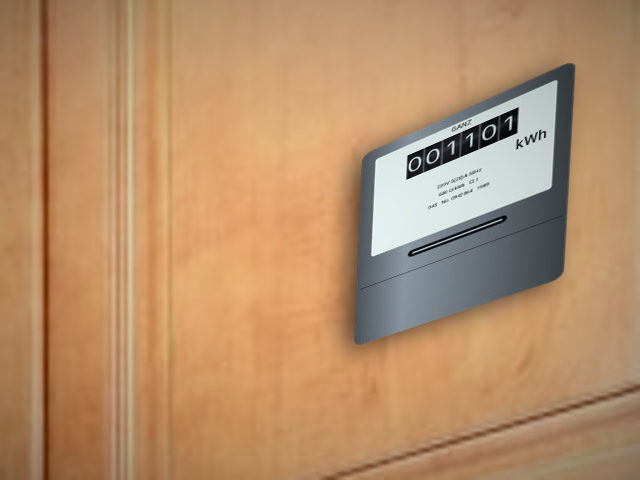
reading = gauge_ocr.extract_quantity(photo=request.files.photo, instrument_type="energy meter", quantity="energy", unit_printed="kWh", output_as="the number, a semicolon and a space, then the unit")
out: 1101; kWh
